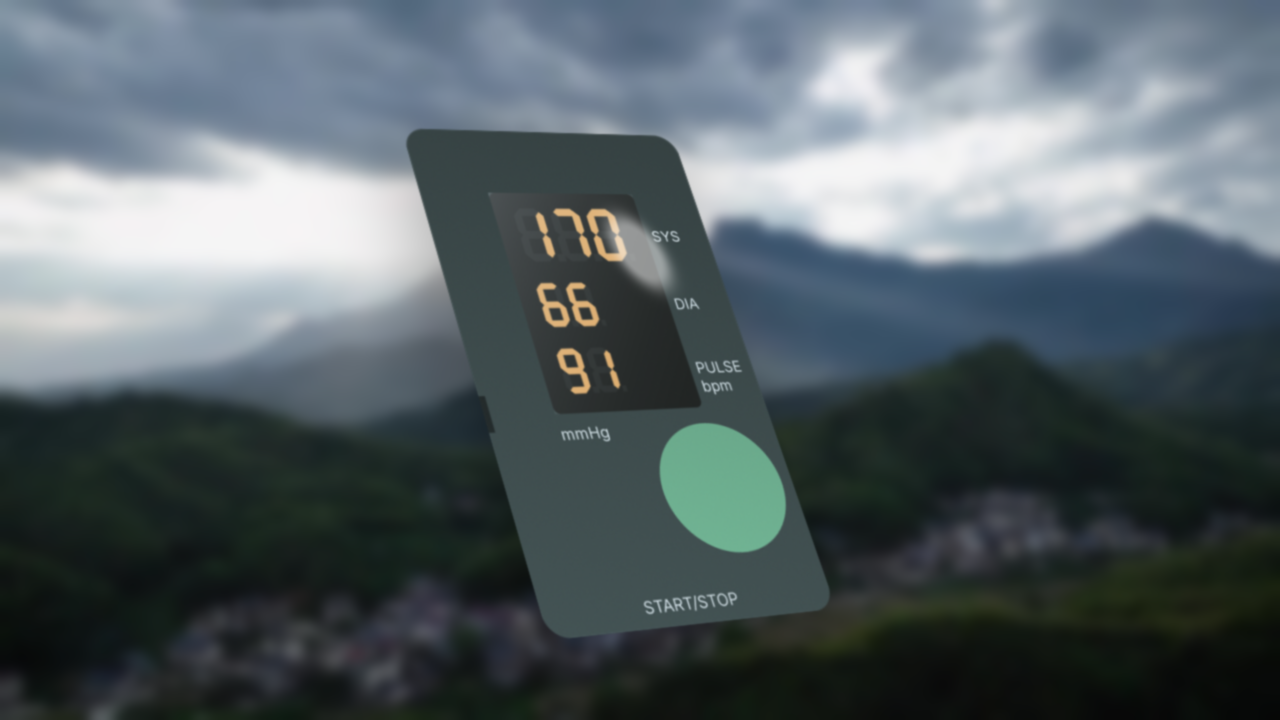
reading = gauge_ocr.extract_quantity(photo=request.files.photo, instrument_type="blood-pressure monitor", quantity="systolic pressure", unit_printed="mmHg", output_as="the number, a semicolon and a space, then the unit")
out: 170; mmHg
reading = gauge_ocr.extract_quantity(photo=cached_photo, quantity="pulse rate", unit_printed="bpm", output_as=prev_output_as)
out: 91; bpm
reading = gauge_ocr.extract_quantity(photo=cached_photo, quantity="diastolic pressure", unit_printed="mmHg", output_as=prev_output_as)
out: 66; mmHg
